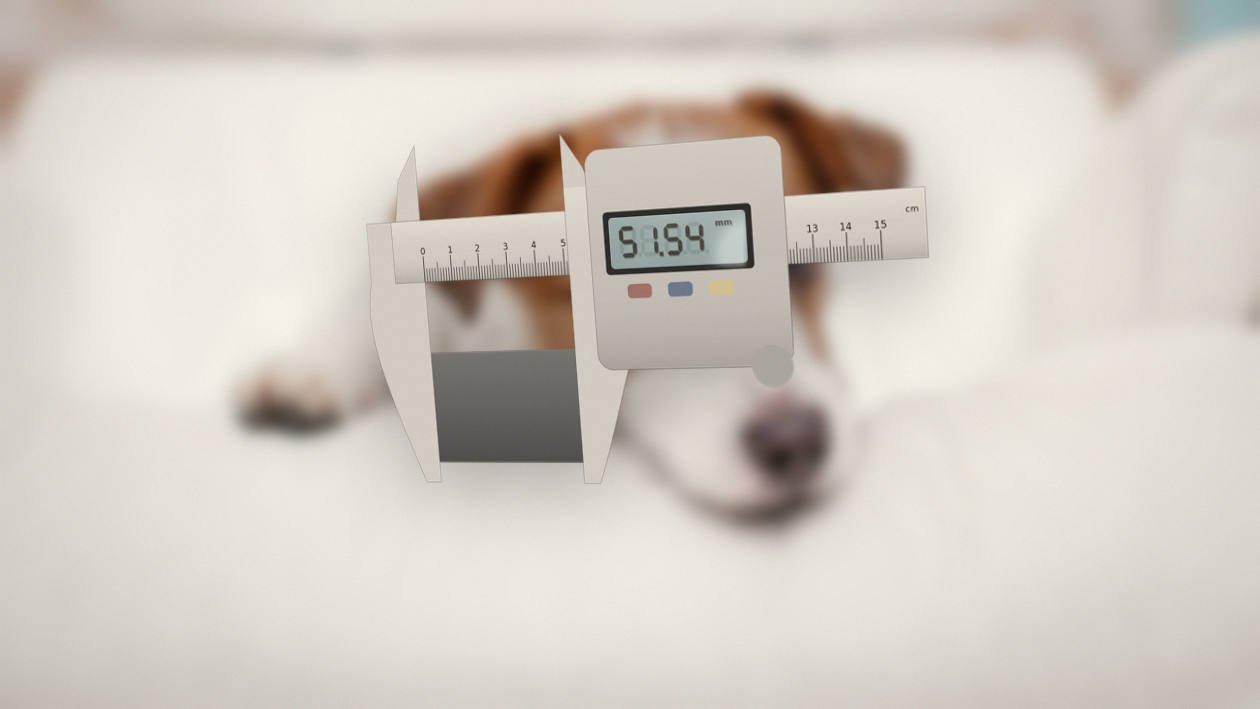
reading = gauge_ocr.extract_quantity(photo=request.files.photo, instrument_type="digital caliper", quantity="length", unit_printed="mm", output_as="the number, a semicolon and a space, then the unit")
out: 51.54; mm
